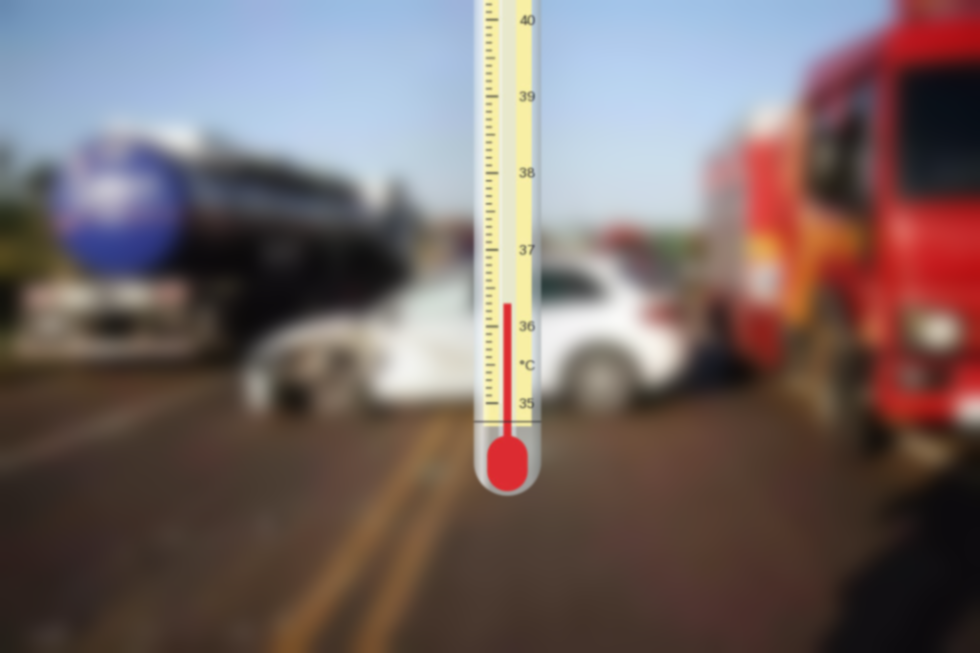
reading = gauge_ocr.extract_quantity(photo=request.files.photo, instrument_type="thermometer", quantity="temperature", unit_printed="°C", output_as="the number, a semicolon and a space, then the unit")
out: 36.3; °C
